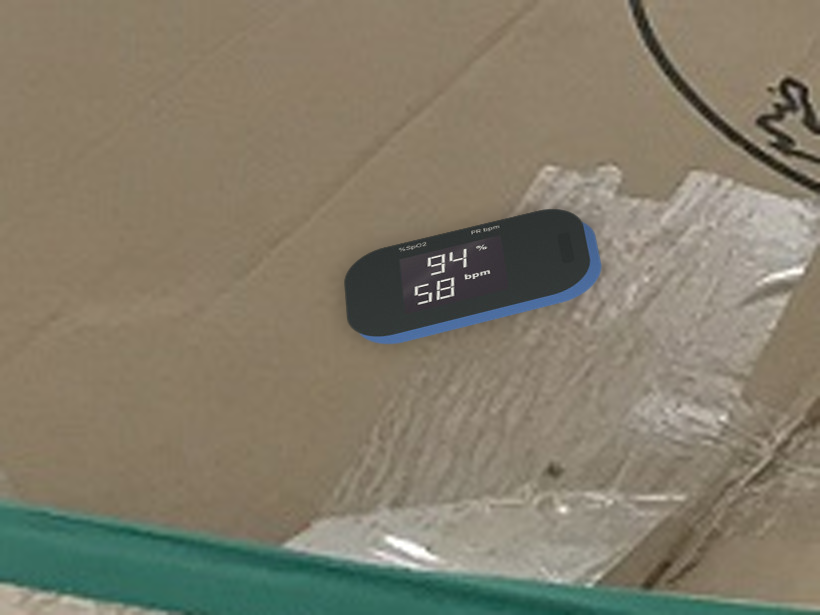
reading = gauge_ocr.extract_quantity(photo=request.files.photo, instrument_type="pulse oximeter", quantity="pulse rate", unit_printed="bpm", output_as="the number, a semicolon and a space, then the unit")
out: 58; bpm
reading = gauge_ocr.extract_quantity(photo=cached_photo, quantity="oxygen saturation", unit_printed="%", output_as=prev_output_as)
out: 94; %
